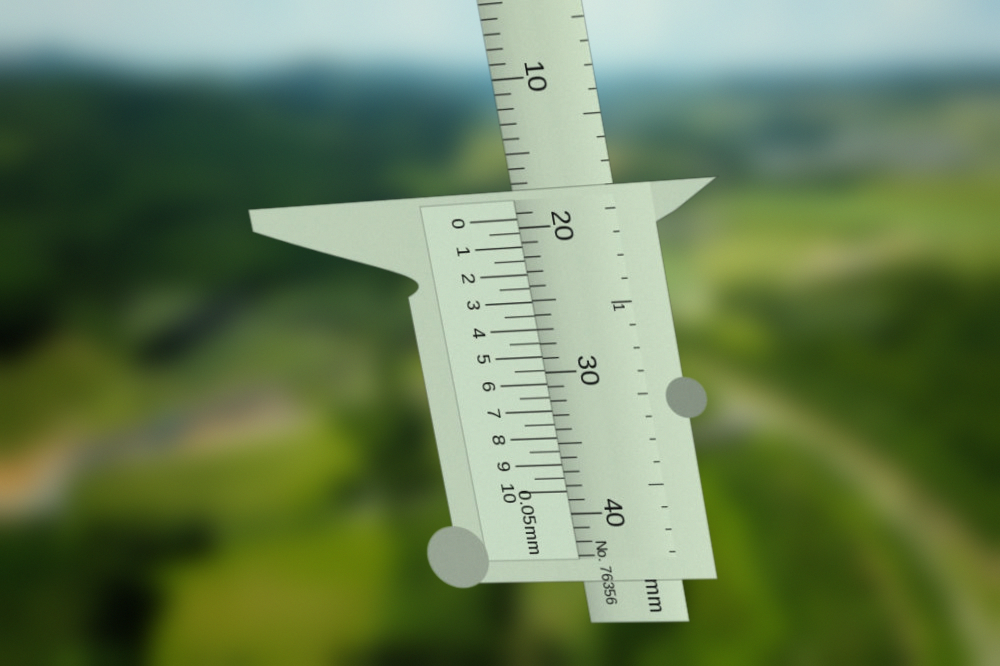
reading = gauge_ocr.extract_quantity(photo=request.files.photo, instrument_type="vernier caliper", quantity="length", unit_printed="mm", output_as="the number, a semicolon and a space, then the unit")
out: 19.4; mm
